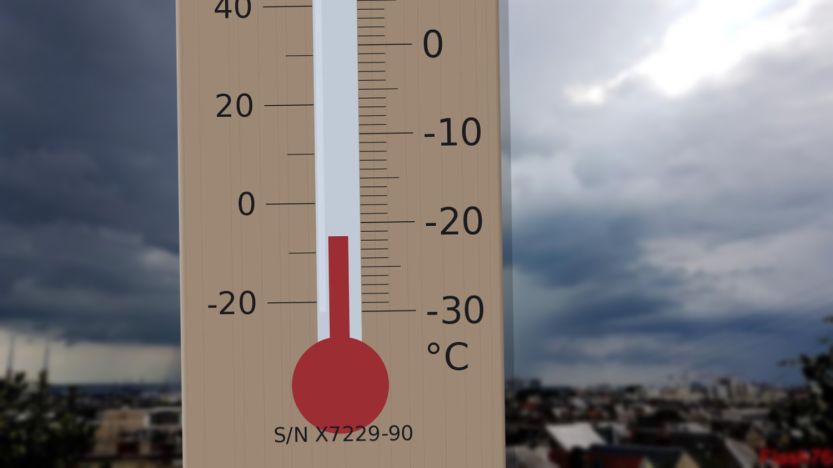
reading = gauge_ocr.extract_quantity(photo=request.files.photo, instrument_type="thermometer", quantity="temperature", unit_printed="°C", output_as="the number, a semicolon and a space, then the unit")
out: -21.5; °C
